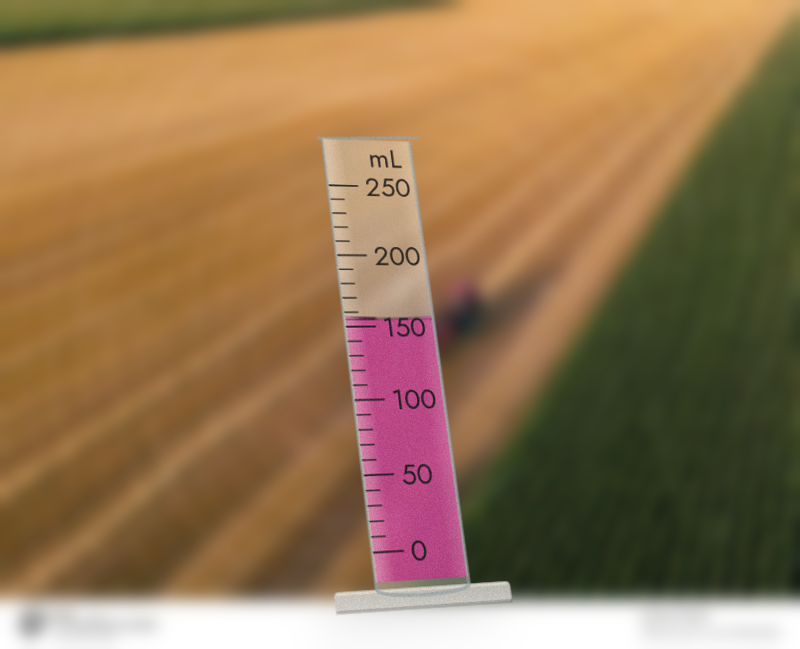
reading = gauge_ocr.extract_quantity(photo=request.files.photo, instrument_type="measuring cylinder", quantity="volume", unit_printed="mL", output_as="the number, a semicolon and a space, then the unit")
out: 155; mL
